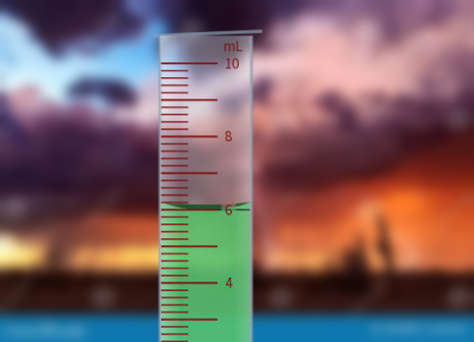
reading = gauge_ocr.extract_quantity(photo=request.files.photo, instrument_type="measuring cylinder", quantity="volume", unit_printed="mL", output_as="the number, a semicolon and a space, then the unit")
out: 6; mL
